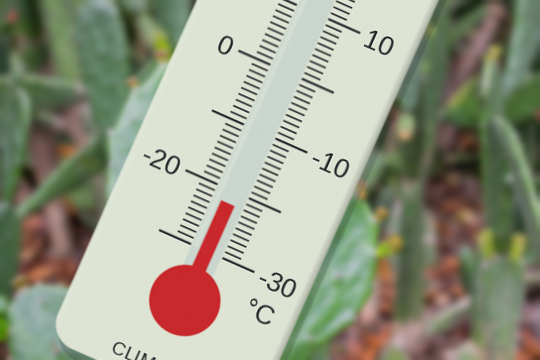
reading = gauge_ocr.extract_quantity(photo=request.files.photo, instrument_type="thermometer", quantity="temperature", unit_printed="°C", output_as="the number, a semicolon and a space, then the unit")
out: -22; °C
